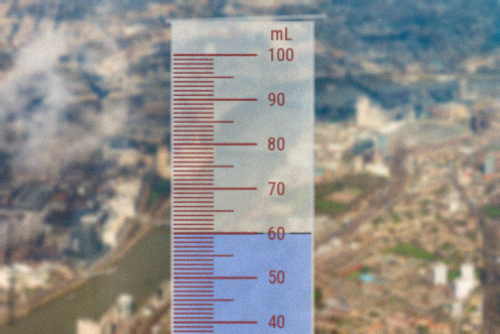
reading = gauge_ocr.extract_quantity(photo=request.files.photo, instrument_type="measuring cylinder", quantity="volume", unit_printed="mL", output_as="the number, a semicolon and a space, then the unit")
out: 60; mL
